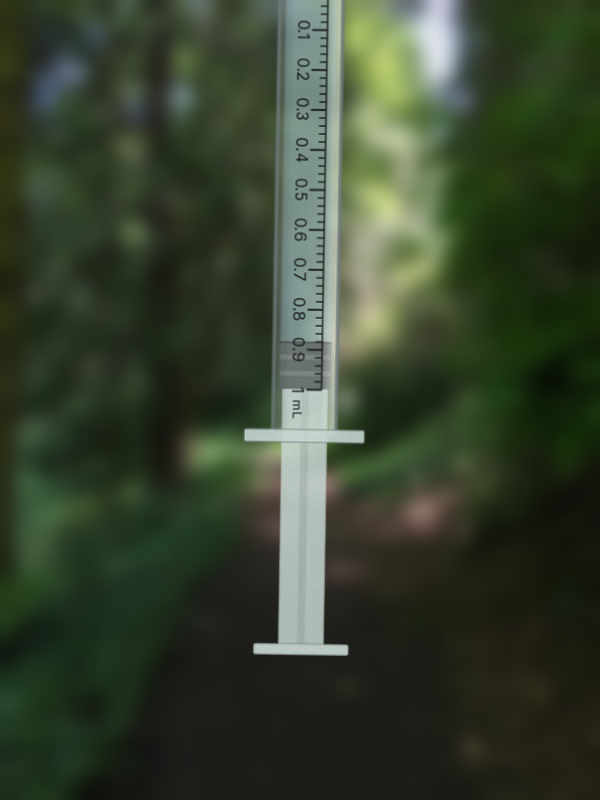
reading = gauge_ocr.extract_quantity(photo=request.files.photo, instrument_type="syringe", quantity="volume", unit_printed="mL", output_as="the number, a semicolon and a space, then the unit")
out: 0.88; mL
